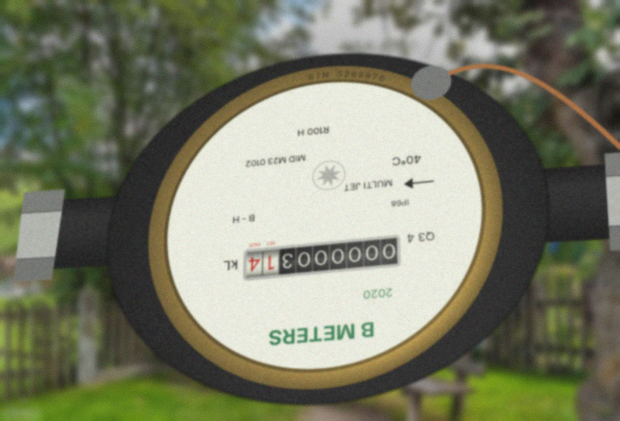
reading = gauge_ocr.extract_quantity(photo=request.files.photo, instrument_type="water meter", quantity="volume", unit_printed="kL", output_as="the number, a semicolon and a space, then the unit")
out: 3.14; kL
